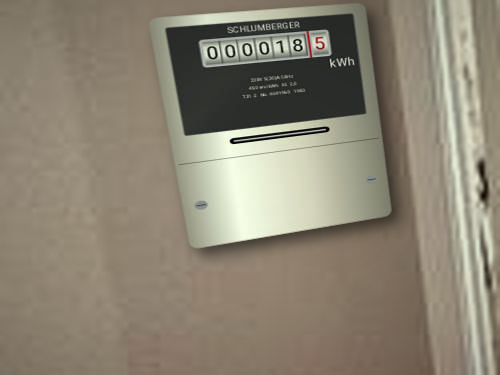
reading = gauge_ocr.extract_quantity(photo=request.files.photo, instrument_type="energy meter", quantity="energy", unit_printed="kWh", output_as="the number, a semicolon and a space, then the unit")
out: 18.5; kWh
